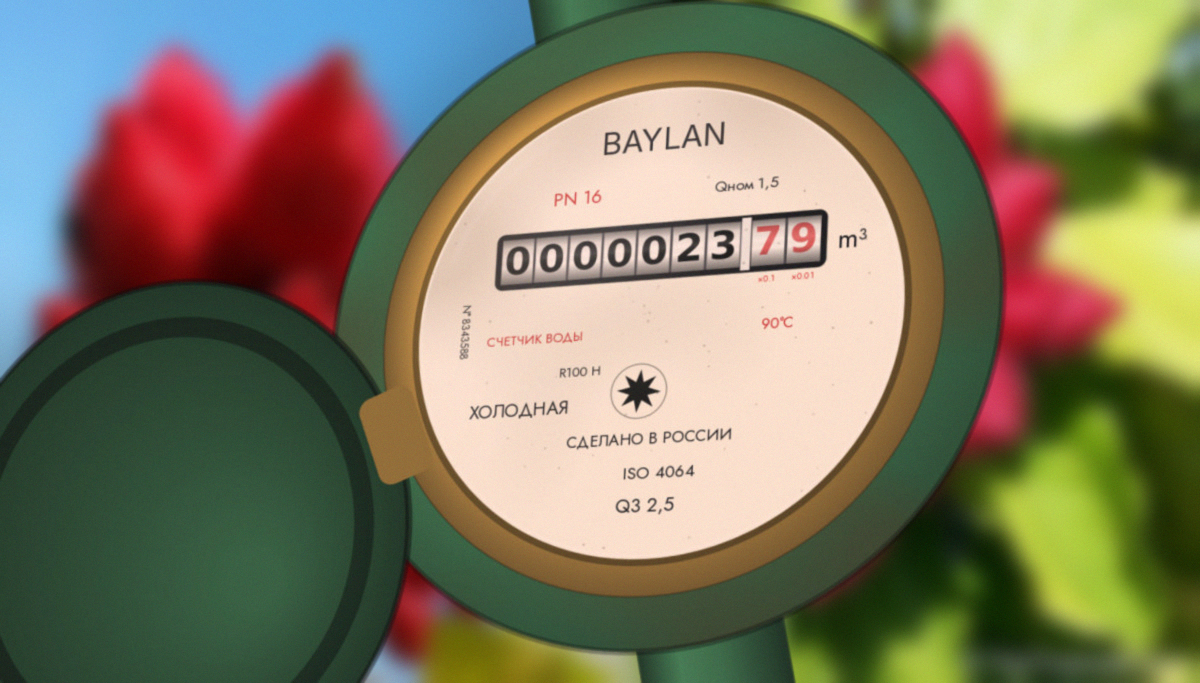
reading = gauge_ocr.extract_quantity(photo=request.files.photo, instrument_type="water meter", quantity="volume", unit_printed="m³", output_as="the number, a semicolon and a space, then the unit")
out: 23.79; m³
